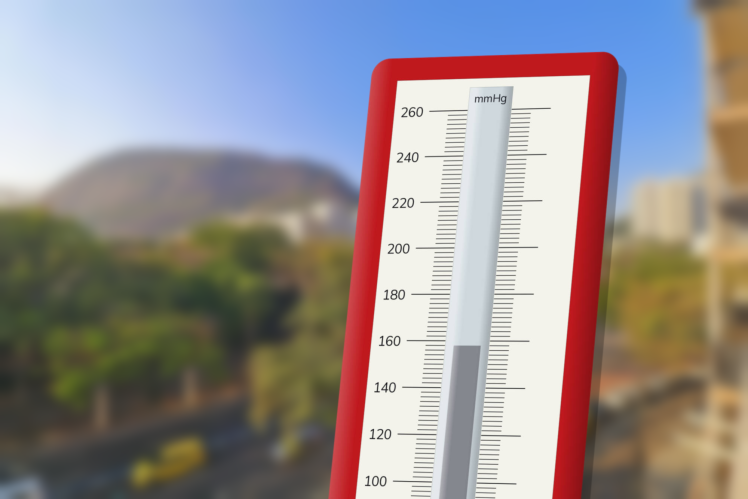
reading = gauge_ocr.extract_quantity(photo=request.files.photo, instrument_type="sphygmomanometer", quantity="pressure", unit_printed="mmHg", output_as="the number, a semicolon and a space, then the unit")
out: 158; mmHg
